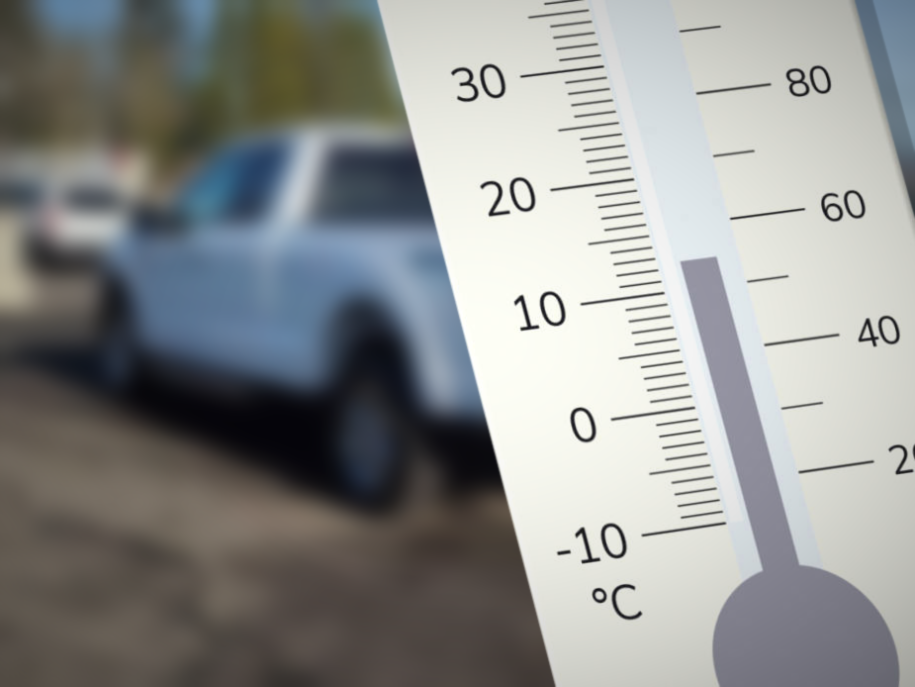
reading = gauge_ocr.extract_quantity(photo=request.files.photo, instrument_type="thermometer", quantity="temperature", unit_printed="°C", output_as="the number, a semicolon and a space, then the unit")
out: 12.5; °C
